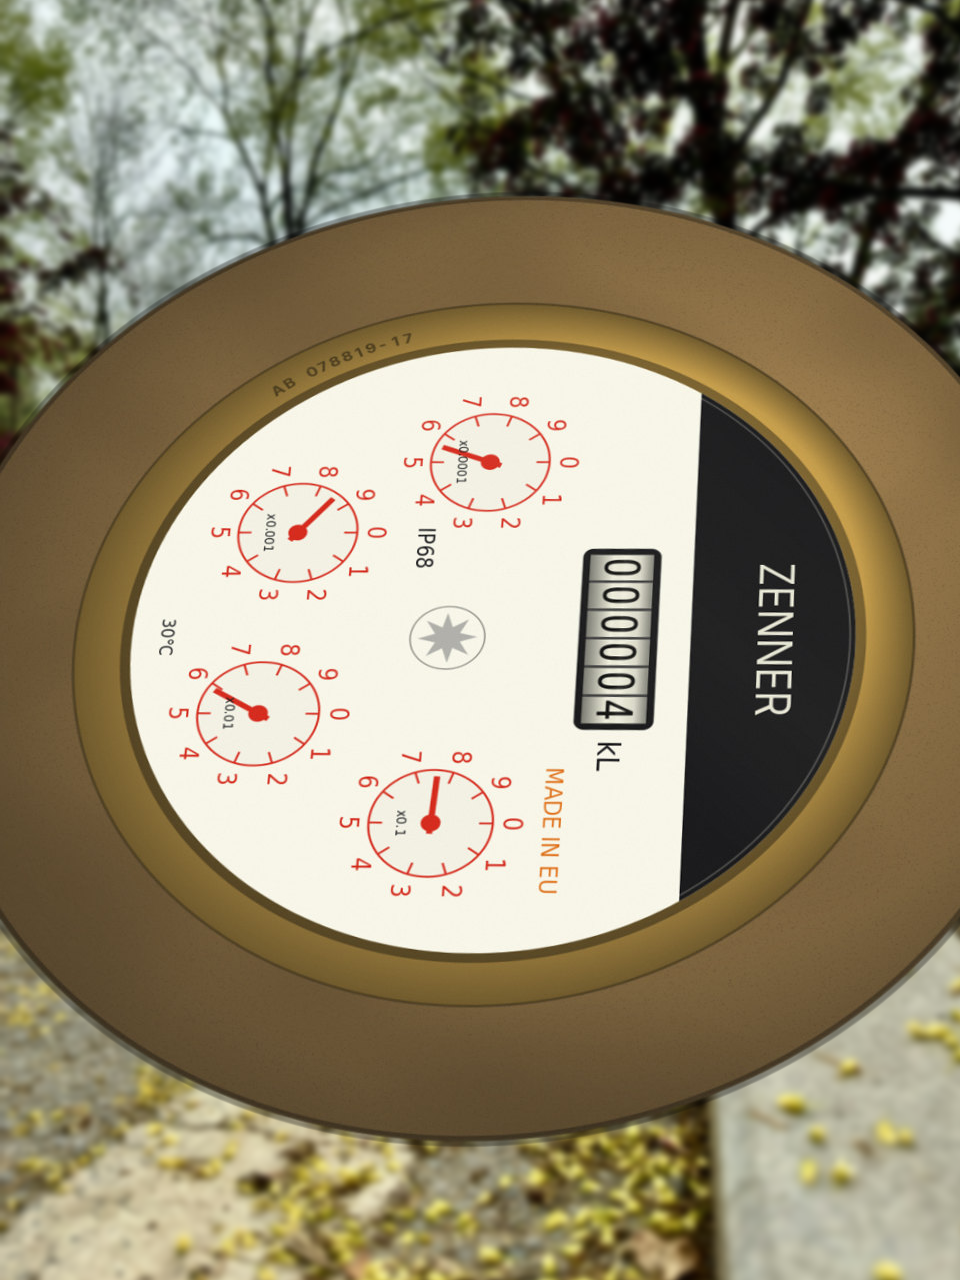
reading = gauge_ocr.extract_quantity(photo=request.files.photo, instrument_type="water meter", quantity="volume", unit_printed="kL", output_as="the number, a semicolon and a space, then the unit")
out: 4.7585; kL
